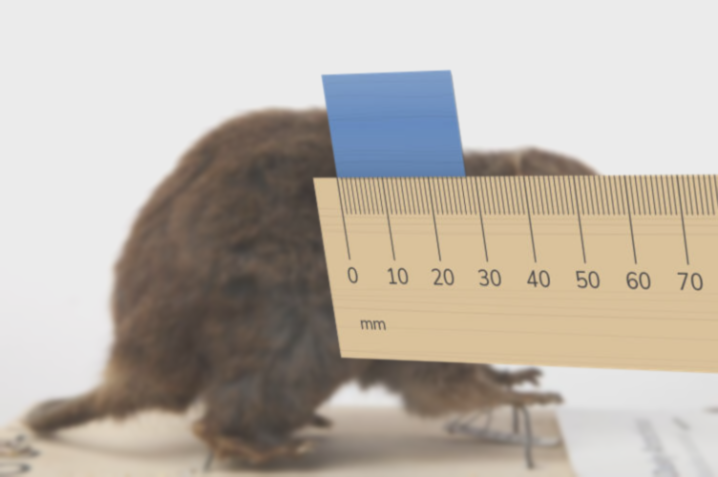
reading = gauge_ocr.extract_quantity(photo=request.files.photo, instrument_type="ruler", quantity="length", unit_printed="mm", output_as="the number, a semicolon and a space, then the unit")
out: 28; mm
